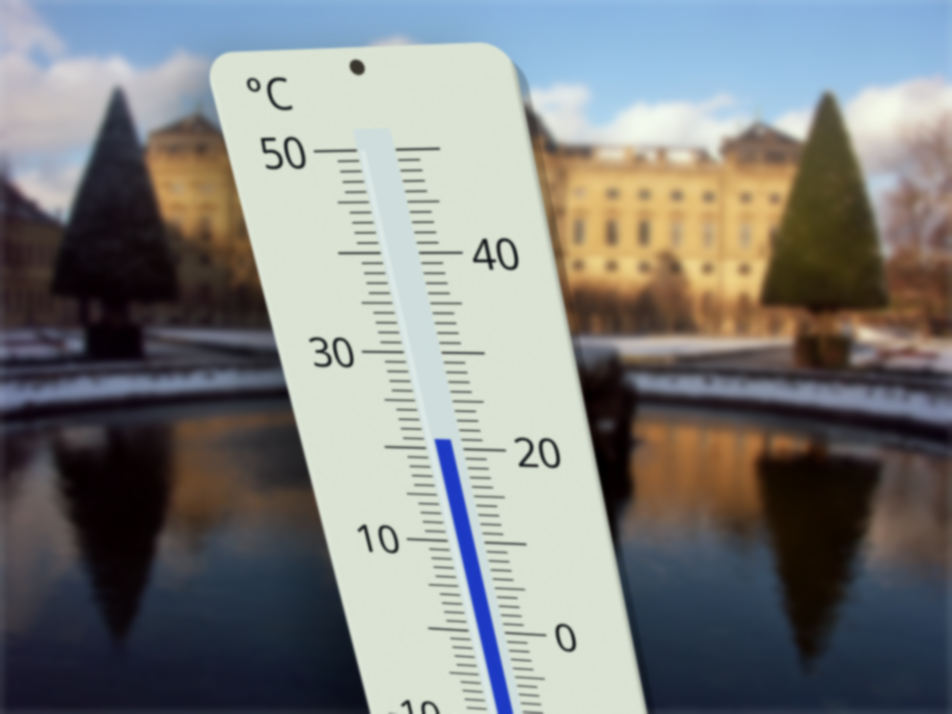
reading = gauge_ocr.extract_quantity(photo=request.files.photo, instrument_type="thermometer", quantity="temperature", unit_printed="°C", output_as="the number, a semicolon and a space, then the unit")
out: 21; °C
